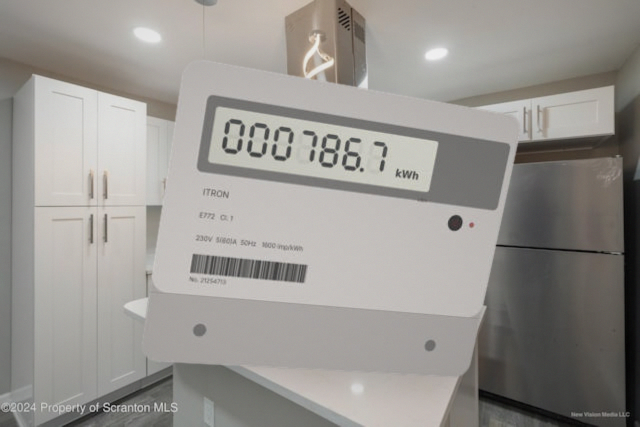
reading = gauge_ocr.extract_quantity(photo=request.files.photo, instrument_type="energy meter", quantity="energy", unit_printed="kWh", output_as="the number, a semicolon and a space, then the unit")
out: 786.7; kWh
